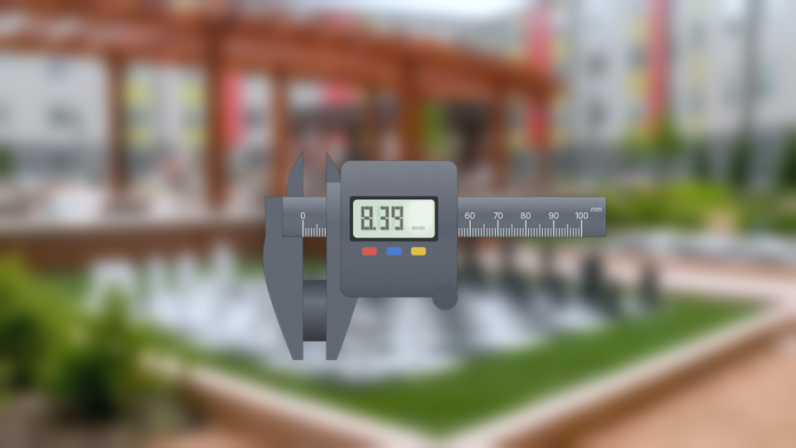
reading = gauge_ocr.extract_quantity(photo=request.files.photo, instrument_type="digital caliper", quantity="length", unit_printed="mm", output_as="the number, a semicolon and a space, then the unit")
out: 8.39; mm
